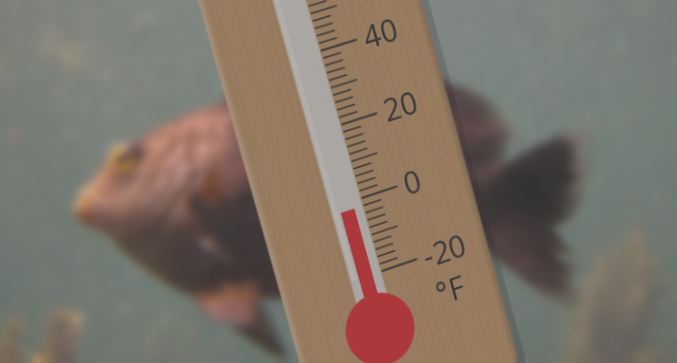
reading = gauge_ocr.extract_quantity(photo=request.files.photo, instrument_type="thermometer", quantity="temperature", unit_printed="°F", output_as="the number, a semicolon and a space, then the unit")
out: -2; °F
